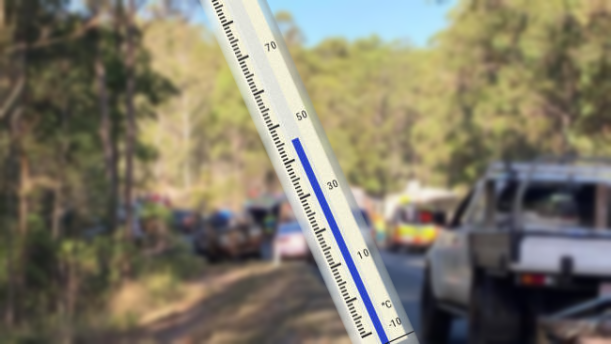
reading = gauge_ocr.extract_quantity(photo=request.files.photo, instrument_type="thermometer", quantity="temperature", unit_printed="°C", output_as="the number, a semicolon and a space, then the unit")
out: 45; °C
